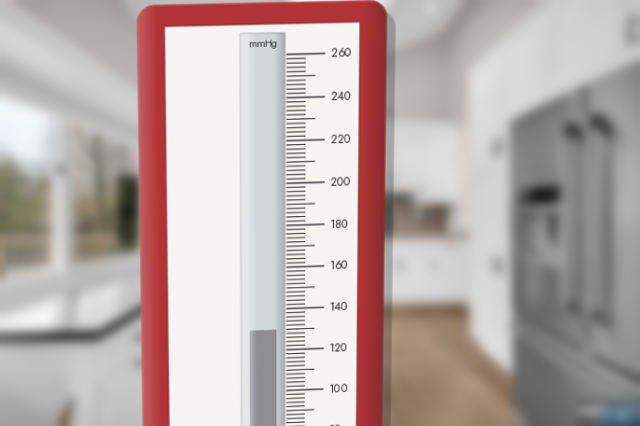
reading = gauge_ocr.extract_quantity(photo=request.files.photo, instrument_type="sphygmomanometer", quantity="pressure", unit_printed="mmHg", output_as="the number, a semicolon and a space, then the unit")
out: 130; mmHg
